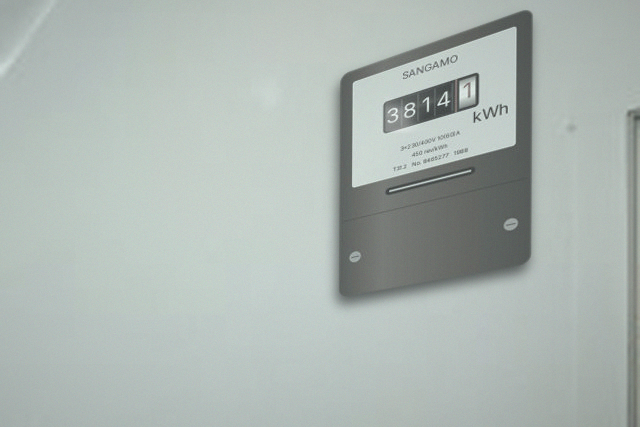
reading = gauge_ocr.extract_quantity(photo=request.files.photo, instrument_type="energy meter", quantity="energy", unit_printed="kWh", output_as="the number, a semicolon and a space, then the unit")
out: 3814.1; kWh
